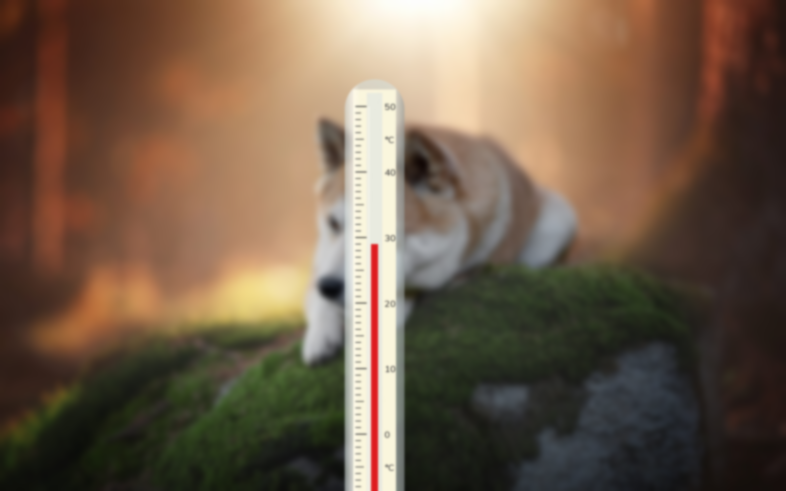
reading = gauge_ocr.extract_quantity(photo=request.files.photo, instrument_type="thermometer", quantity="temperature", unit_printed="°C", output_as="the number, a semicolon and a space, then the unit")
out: 29; °C
